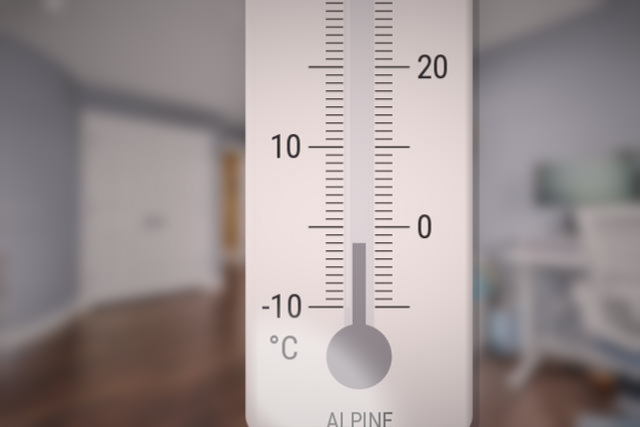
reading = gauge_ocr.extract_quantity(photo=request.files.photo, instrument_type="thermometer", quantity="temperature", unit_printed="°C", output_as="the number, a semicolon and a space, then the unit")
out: -2; °C
